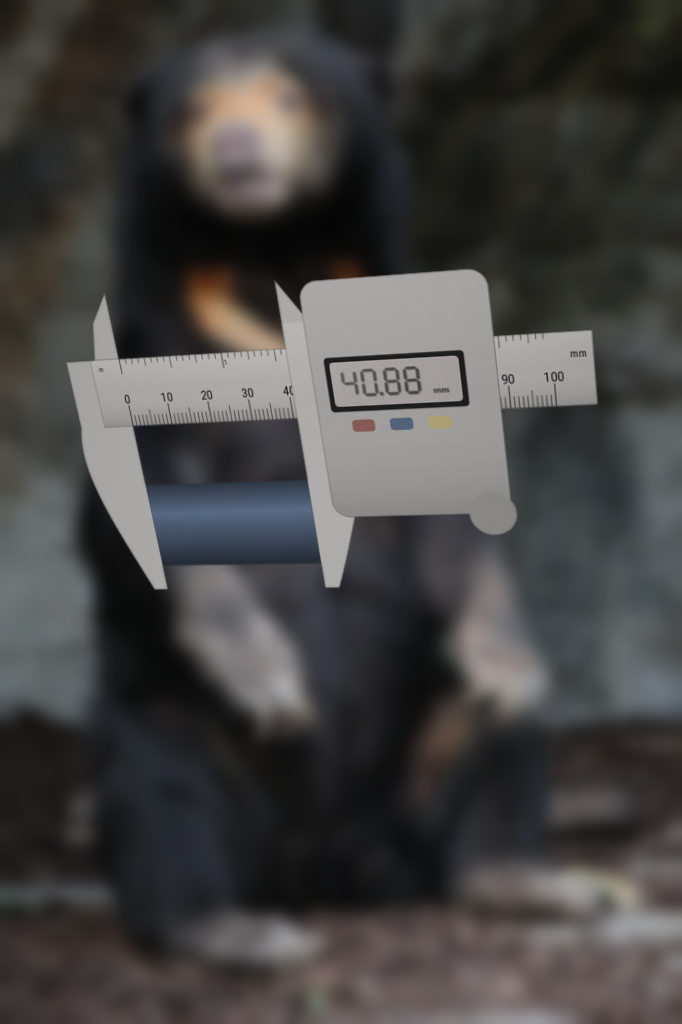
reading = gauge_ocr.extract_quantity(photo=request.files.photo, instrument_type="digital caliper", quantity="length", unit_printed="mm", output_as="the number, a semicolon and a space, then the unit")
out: 40.88; mm
